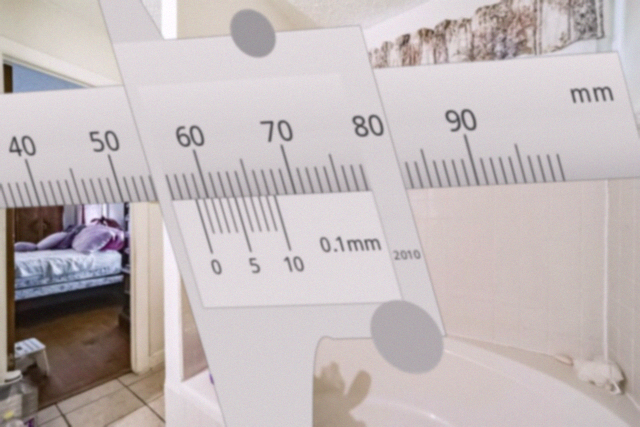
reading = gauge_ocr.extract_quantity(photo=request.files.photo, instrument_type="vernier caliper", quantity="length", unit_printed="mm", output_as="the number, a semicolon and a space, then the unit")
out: 58.6; mm
